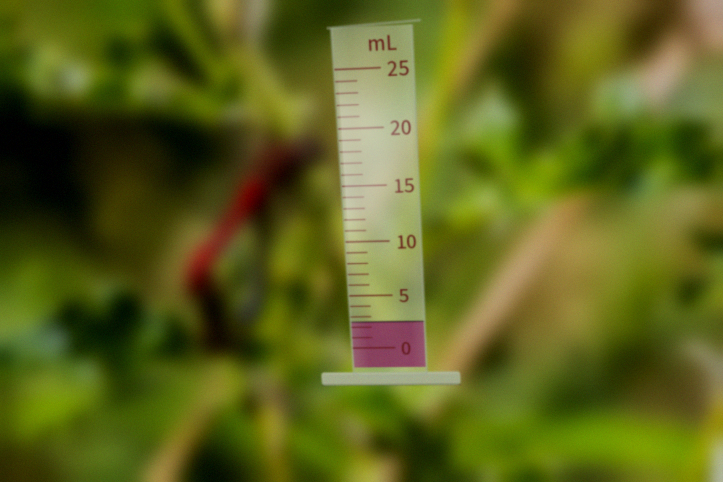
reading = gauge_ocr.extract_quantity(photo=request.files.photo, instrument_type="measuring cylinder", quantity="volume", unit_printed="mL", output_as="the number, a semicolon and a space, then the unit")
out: 2.5; mL
